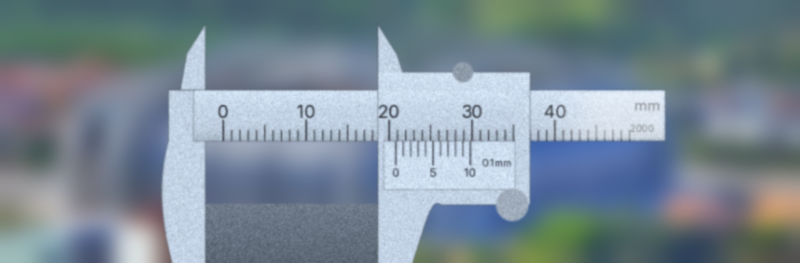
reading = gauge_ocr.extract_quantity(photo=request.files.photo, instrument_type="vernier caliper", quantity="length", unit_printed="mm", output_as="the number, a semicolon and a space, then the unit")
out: 20.8; mm
